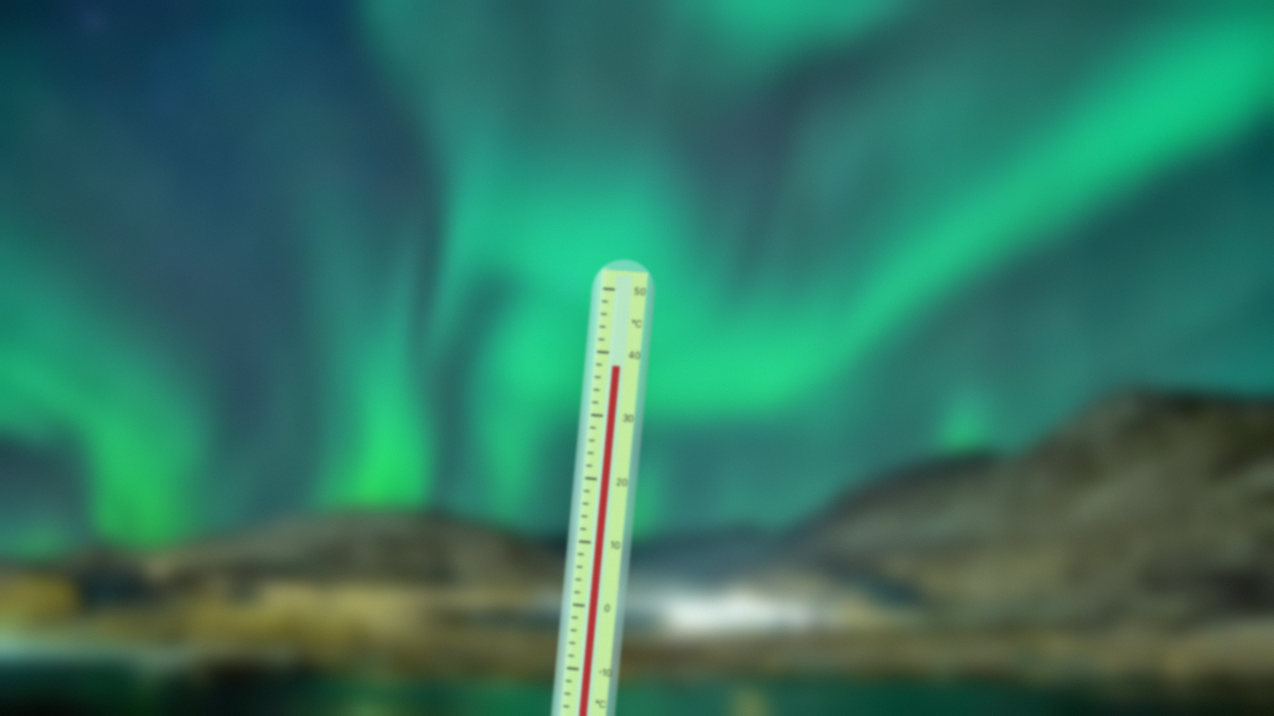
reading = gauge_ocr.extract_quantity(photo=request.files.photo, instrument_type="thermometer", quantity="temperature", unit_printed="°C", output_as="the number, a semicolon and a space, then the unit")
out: 38; °C
